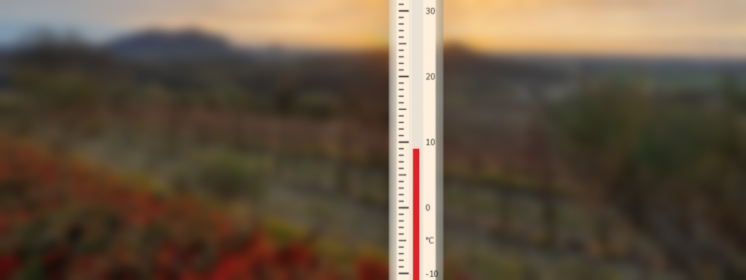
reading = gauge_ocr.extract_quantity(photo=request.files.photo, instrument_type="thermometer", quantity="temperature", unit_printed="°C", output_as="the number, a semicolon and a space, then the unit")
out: 9; °C
